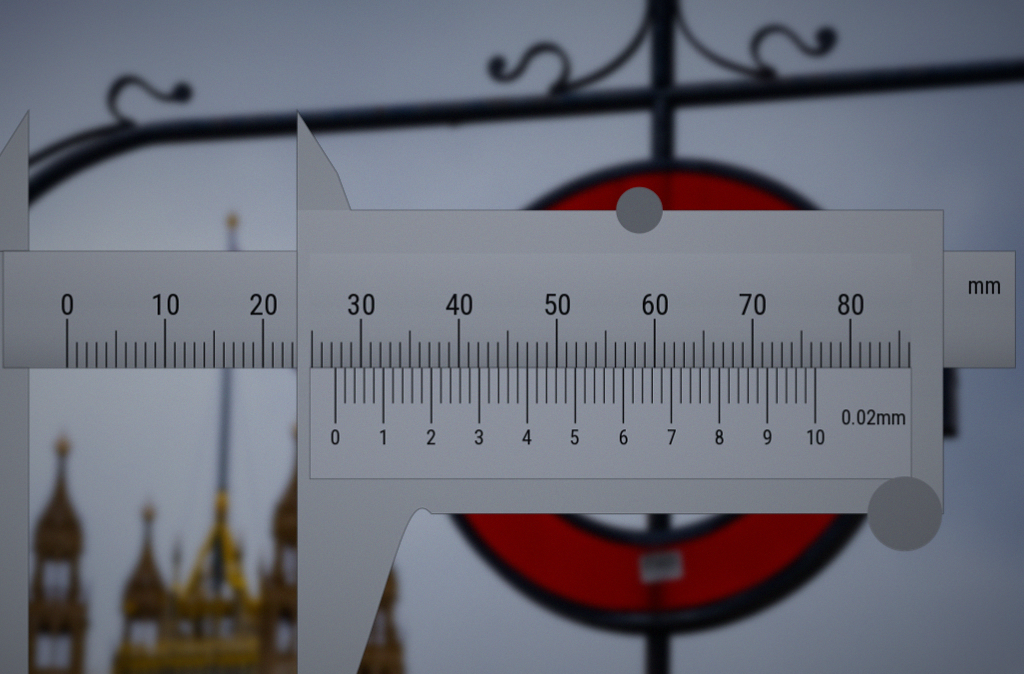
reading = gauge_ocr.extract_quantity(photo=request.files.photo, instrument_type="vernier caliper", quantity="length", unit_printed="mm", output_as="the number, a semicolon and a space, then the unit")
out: 27.4; mm
